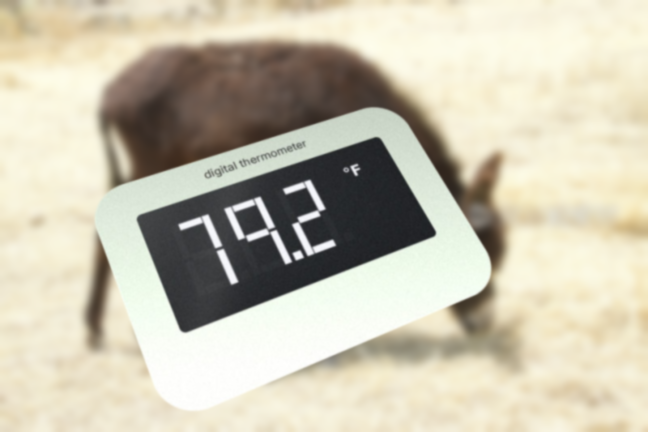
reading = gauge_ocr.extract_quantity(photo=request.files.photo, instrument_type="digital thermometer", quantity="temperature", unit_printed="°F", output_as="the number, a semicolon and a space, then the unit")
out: 79.2; °F
